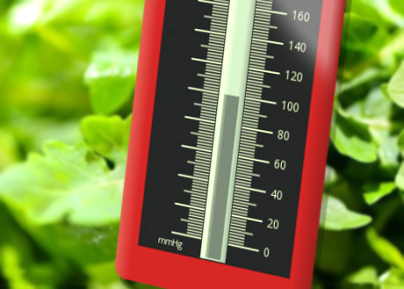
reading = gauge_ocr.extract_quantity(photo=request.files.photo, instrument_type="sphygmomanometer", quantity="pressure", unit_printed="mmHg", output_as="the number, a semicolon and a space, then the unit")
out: 100; mmHg
